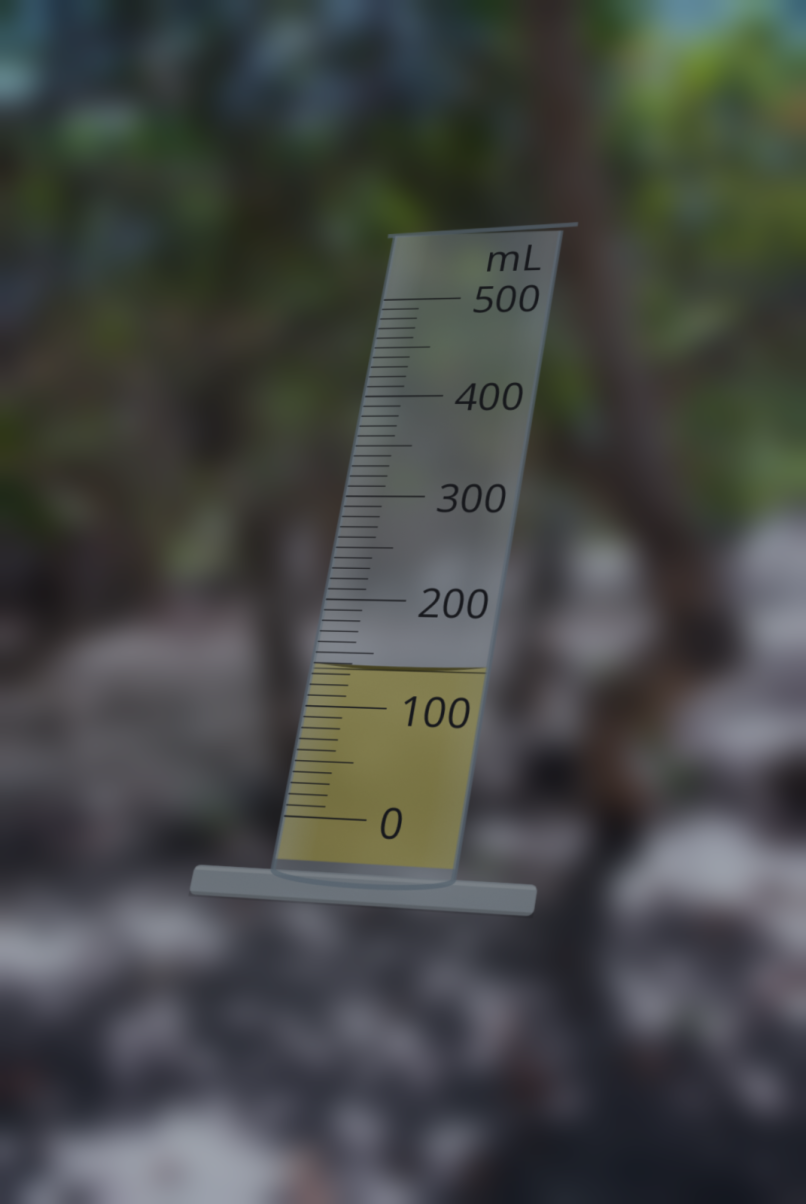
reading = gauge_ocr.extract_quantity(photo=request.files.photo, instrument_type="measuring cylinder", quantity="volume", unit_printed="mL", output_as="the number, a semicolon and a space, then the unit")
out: 135; mL
